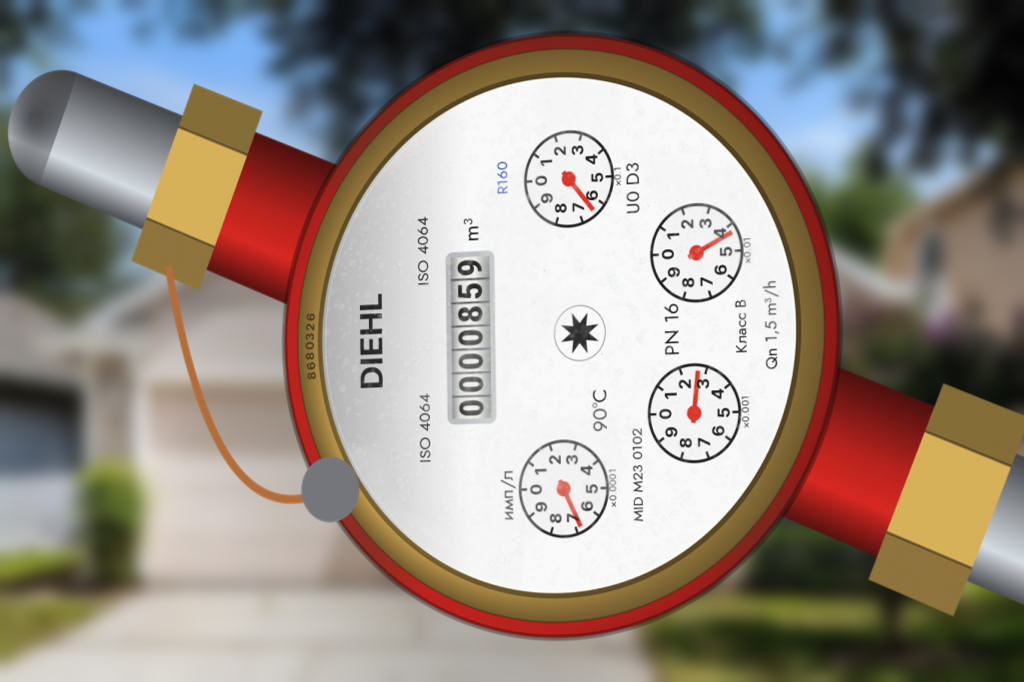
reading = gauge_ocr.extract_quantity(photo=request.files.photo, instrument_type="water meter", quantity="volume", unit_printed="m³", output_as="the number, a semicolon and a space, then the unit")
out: 859.6426; m³
